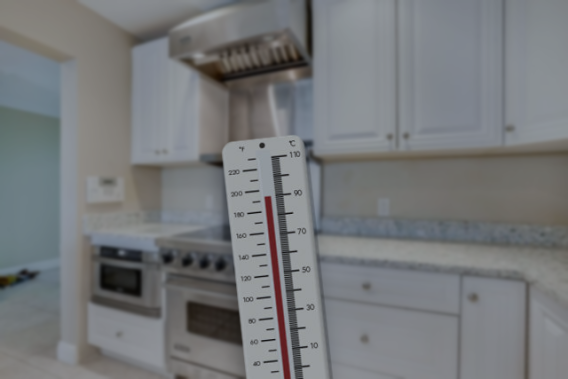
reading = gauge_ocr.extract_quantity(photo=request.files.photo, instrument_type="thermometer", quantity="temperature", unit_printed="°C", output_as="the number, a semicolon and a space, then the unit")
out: 90; °C
